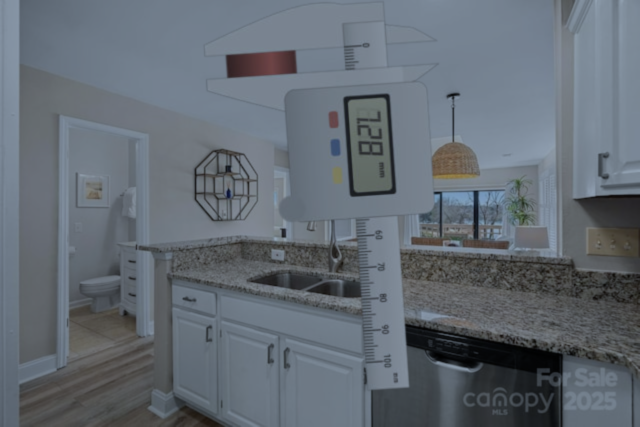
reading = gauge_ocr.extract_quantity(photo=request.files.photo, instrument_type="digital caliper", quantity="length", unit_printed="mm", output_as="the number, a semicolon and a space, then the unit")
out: 7.28; mm
